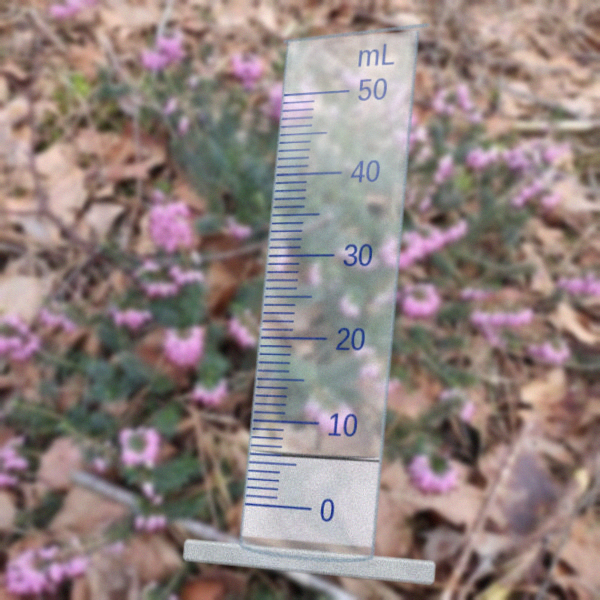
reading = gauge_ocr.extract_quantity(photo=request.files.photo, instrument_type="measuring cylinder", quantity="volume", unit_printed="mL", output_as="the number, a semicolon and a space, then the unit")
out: 6; mL
